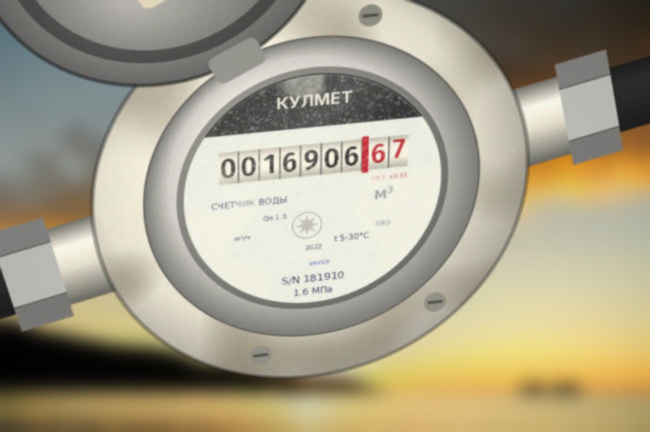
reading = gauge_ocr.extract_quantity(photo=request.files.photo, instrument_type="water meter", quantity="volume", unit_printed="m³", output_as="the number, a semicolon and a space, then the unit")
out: 16906.67; m³
